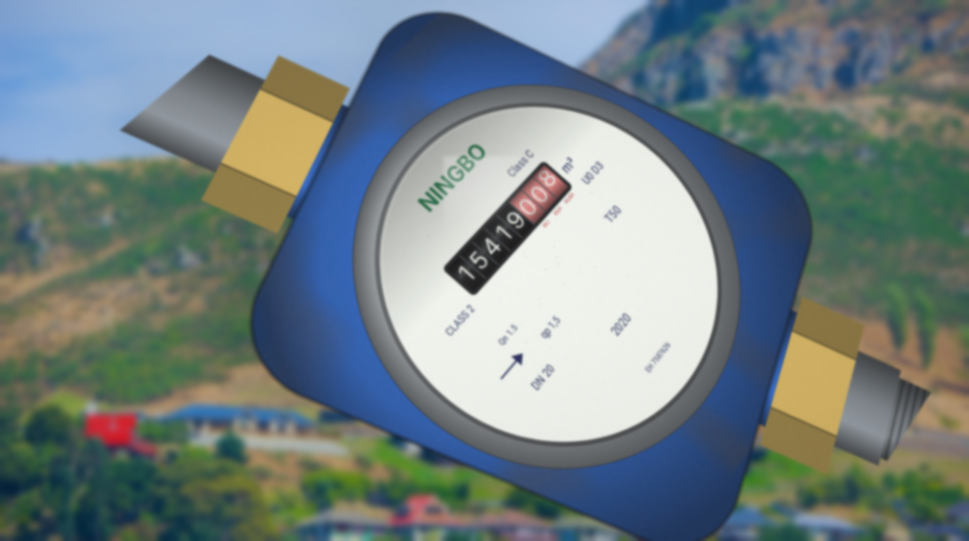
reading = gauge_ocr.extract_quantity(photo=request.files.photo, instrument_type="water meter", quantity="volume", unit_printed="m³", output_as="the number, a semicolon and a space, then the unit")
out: 15419.008; m³
